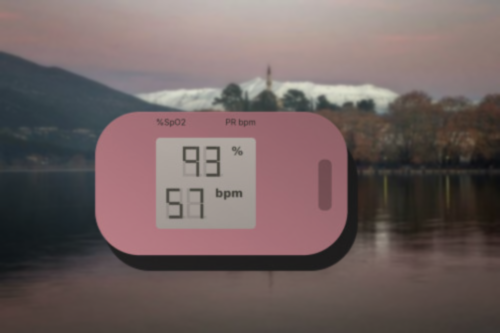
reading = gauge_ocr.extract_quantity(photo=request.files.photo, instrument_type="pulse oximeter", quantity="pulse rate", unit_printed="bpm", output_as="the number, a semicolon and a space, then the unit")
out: 57; bpm
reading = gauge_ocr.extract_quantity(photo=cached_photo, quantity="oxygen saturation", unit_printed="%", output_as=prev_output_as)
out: 93; %
